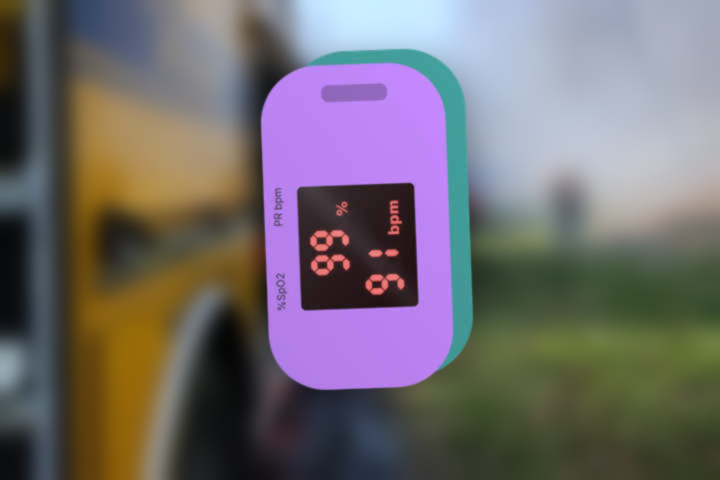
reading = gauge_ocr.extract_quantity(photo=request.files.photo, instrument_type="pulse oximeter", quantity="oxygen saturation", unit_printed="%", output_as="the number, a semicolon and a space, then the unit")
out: 99; %
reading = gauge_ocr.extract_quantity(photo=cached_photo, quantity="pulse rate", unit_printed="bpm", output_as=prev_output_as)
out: 91; bpm
